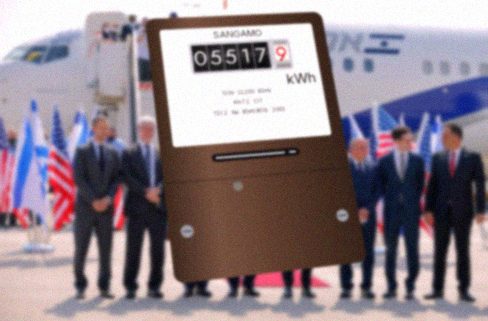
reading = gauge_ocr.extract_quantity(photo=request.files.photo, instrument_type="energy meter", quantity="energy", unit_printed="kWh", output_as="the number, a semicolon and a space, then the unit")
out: 5517.9; kWh
